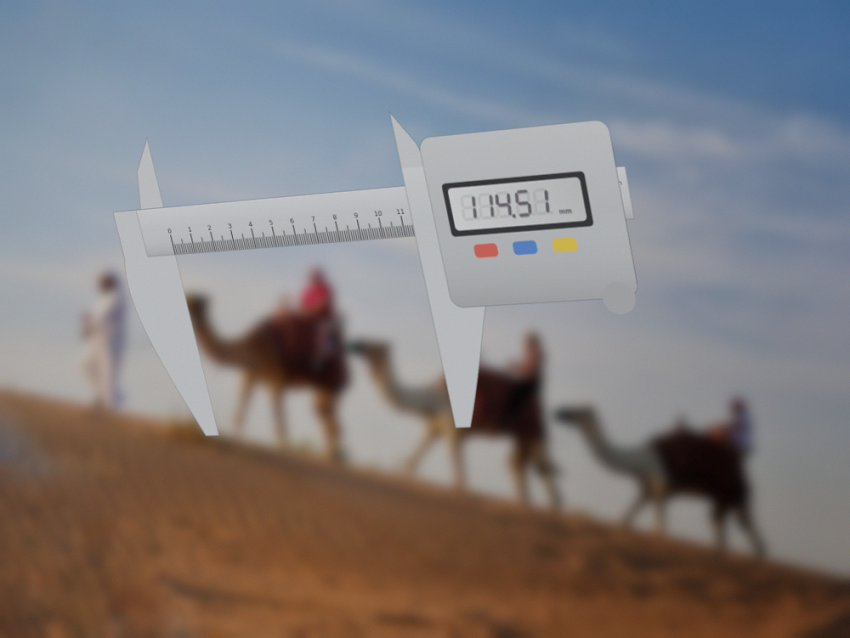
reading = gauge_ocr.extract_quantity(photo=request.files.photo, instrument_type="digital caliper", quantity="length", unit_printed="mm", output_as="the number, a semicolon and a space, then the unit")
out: 114.51; mm
